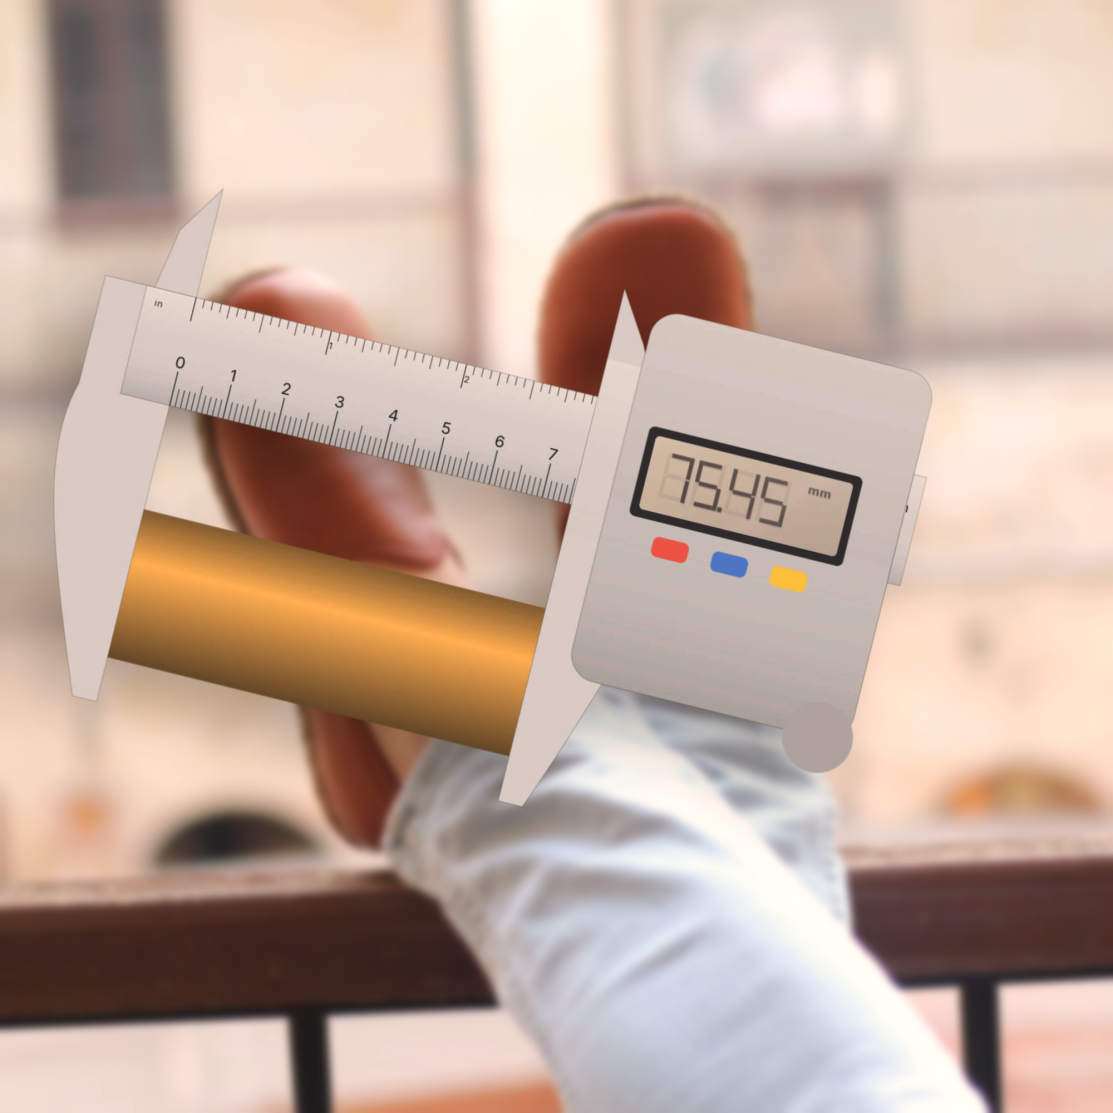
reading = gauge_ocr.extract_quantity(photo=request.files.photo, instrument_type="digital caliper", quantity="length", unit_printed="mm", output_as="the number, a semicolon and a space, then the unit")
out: 75.45; mm
